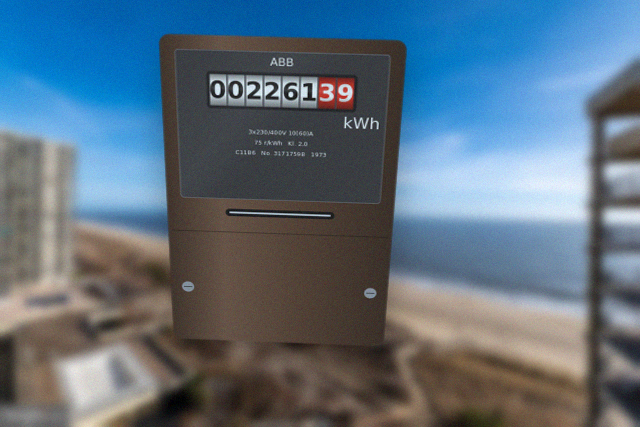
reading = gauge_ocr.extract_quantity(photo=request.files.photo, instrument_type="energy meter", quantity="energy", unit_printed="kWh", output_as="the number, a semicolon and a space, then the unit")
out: 2261.39; kWh
